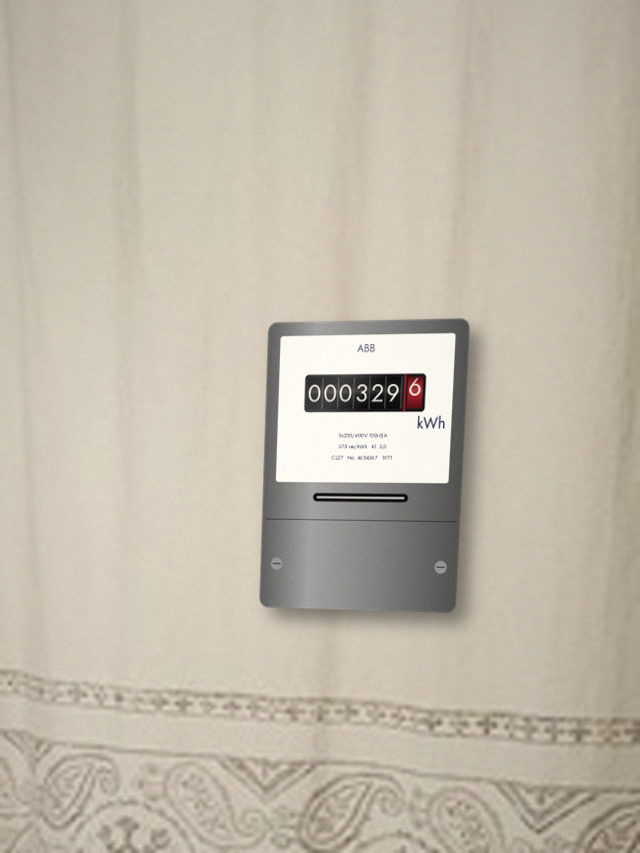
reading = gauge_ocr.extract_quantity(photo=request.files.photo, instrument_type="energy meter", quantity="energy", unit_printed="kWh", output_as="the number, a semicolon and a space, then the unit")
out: 329.6; kWh
